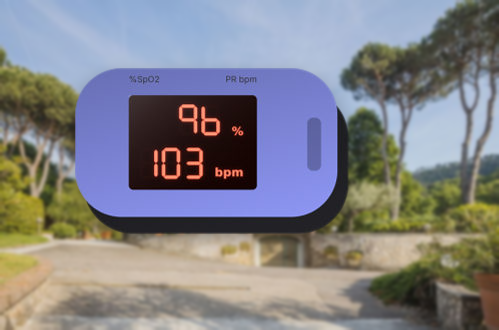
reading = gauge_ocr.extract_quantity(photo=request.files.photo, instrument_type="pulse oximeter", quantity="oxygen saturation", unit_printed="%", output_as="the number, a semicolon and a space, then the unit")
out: 96; %
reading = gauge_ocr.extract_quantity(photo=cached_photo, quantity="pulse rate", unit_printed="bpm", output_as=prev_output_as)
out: 103; bpm
